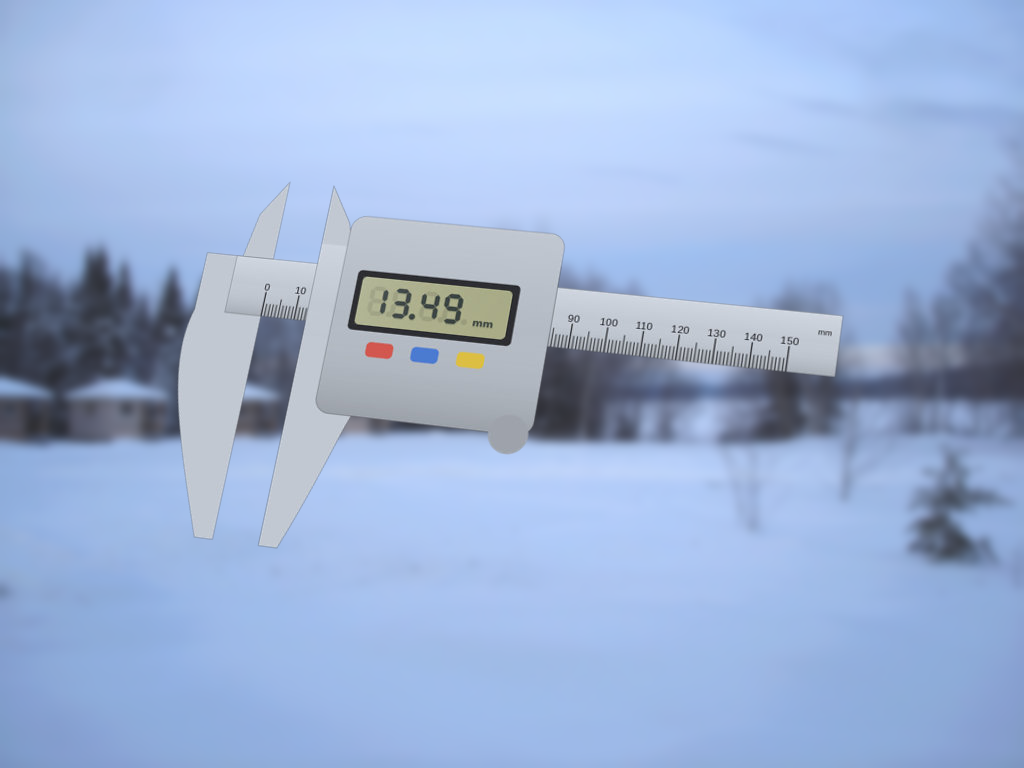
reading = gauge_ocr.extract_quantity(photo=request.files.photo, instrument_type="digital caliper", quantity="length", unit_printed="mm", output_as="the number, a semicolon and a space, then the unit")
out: 13.49; mm
